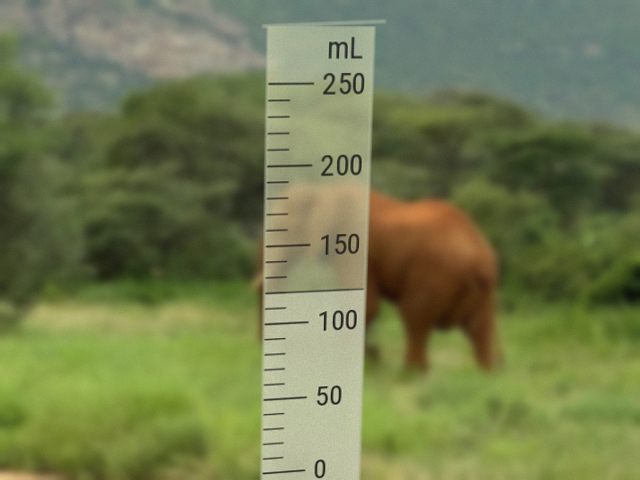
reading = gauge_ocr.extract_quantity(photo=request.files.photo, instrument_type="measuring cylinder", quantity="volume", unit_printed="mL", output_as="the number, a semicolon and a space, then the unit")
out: 120; mL
